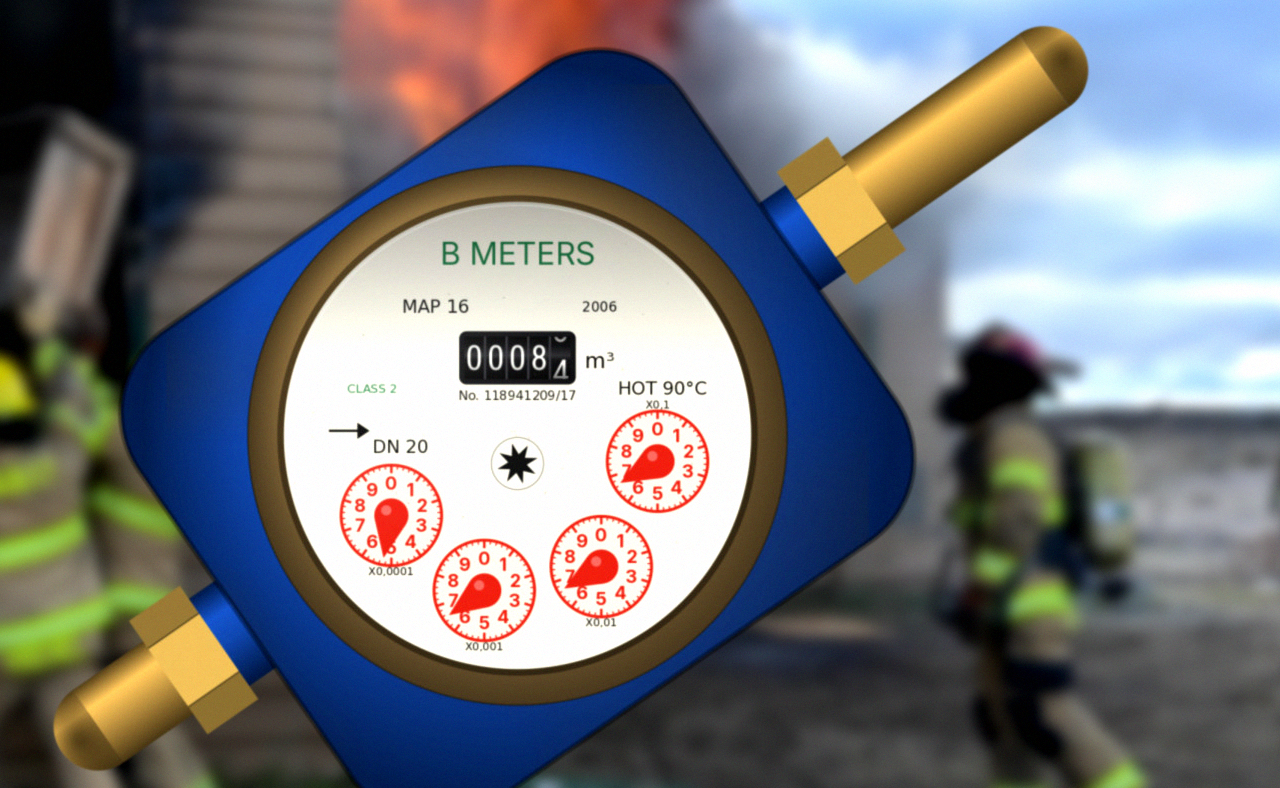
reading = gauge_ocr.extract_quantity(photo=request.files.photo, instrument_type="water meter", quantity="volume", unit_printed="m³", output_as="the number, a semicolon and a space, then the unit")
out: 83.6665; m³
